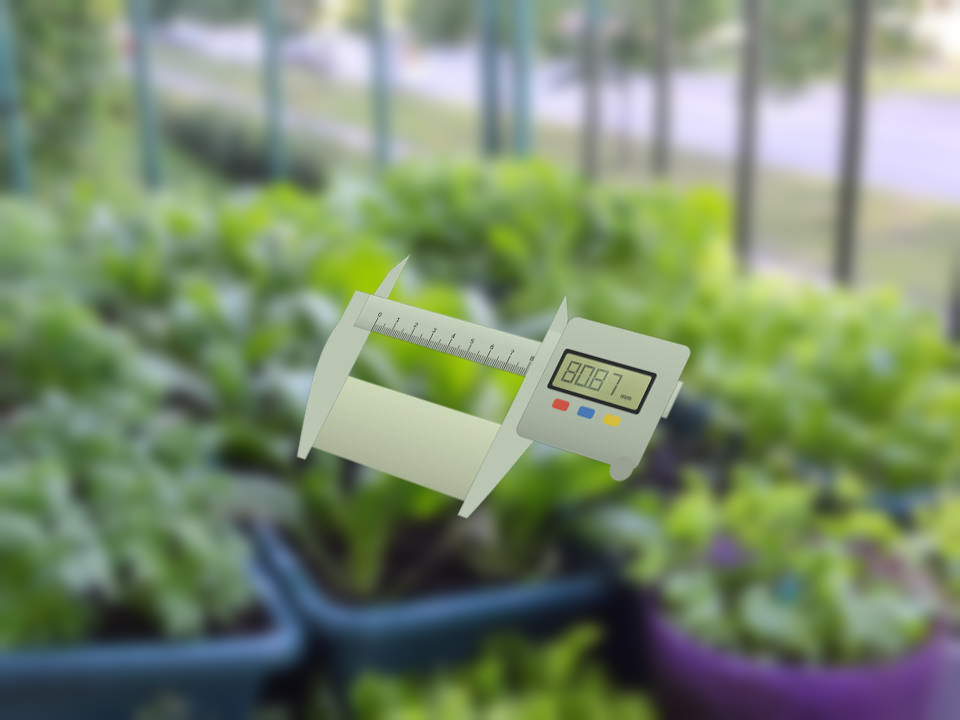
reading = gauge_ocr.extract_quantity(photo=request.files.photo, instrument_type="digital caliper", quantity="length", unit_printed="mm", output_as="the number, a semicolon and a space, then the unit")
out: 80.87; mm
